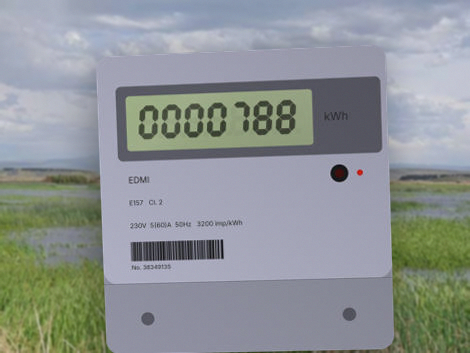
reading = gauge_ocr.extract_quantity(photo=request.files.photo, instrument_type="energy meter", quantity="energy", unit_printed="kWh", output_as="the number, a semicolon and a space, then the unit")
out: 788; kWh
